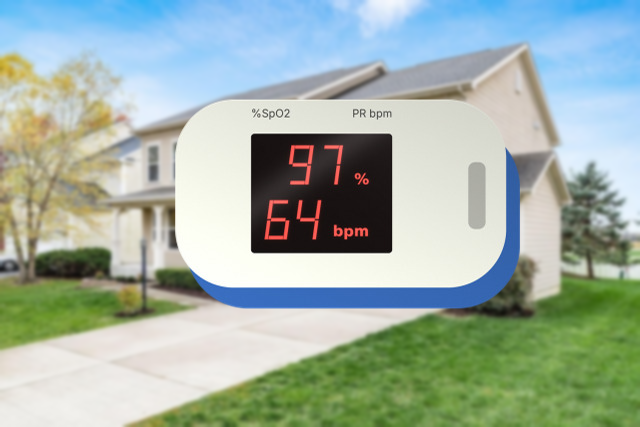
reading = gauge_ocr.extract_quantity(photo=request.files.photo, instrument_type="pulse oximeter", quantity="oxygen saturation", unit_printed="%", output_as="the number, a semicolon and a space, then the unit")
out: 97; %
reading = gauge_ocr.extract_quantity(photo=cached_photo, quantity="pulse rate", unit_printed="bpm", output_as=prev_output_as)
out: 64; bpm
